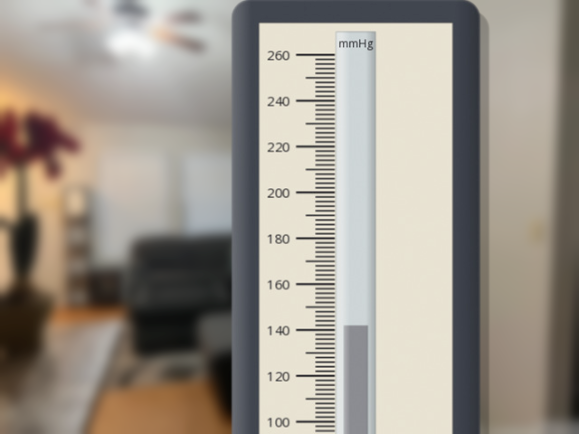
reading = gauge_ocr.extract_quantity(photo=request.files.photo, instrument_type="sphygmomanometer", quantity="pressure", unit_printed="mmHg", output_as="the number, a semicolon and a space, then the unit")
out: 142; mmHg
